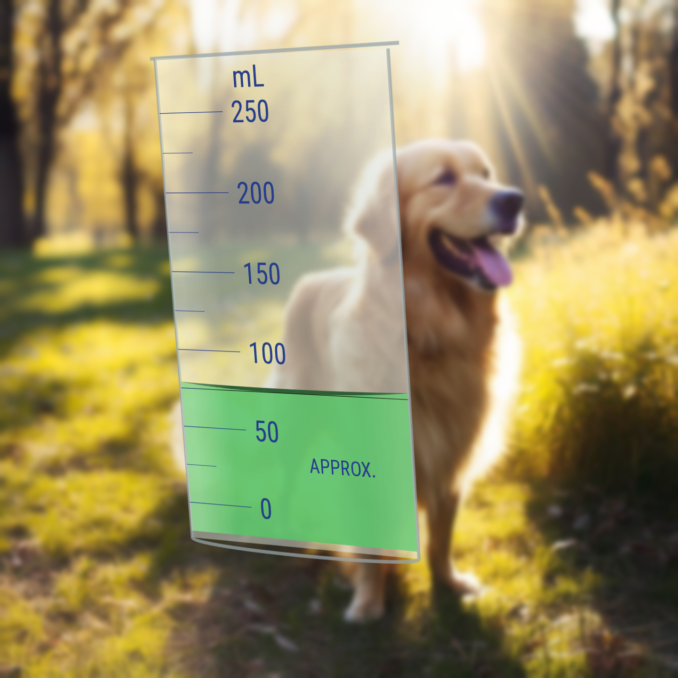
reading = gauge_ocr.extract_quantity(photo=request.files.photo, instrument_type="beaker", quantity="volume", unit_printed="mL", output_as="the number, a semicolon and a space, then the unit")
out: 75; mL
